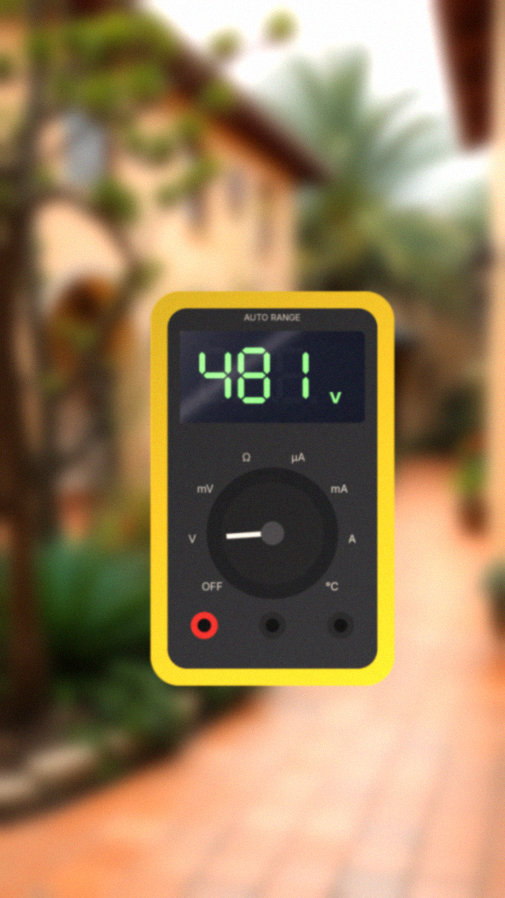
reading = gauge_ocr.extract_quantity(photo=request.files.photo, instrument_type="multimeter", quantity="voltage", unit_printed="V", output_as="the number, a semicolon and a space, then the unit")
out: 481; V
